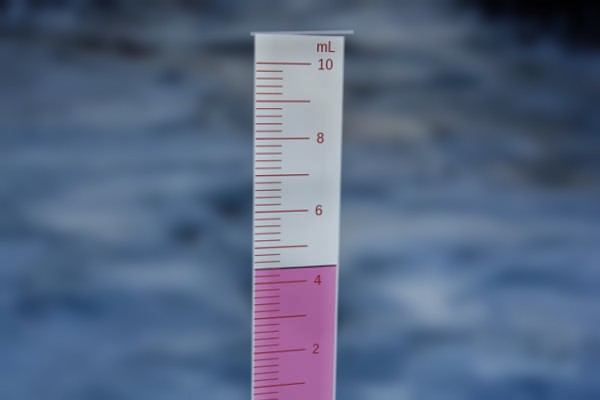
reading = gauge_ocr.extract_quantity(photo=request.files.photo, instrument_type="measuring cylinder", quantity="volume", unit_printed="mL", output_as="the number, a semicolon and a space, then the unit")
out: 4.4; mL
